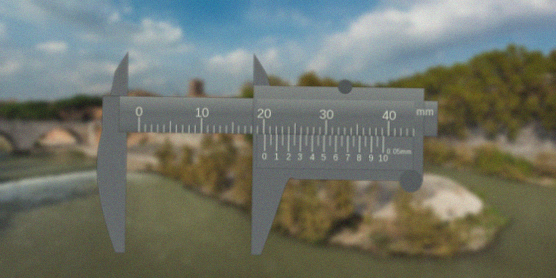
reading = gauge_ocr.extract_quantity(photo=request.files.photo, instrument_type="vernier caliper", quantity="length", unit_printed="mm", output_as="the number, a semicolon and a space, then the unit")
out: 20.2; mm
